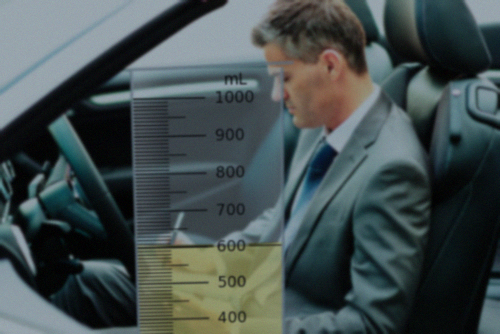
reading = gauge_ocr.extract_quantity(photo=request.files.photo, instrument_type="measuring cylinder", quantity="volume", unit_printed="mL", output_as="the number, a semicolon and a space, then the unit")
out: 600; mL
